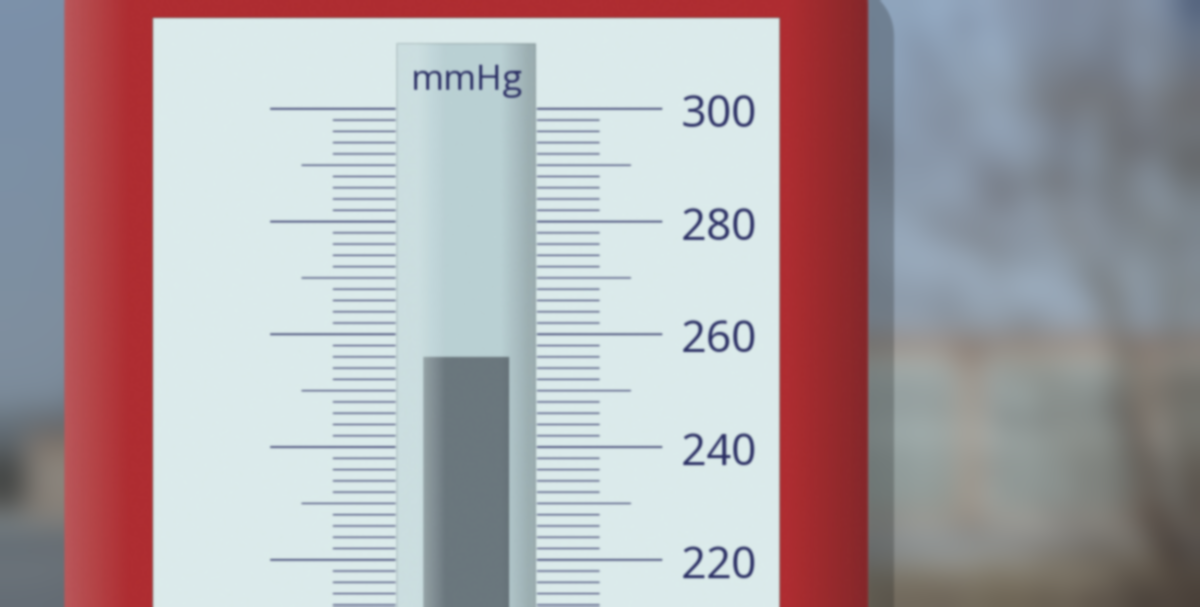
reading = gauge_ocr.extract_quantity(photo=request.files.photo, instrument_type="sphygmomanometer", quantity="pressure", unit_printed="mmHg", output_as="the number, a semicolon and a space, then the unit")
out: 256; mmHg
